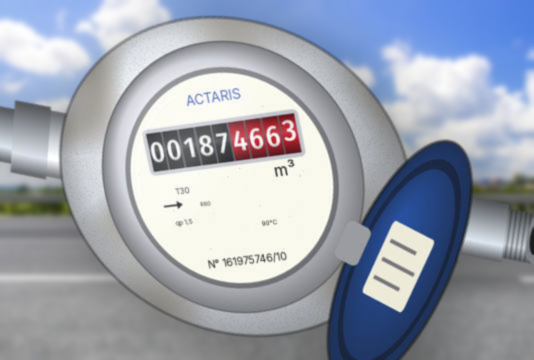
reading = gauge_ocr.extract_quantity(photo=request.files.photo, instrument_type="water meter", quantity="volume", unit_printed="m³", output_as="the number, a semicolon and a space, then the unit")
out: 187.4663; m³
